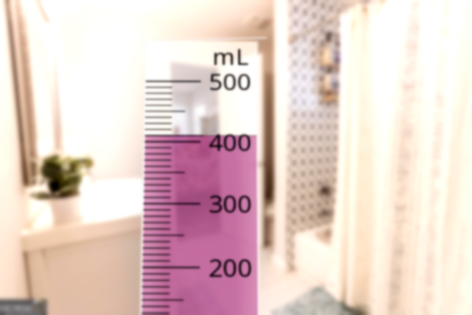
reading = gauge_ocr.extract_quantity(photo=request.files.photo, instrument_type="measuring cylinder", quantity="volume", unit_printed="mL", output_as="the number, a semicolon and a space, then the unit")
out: 410; mL
